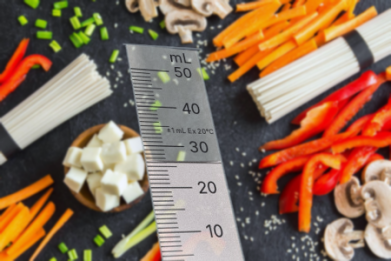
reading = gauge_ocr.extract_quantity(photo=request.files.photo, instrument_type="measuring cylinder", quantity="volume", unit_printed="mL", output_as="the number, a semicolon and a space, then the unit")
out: 26; mL
